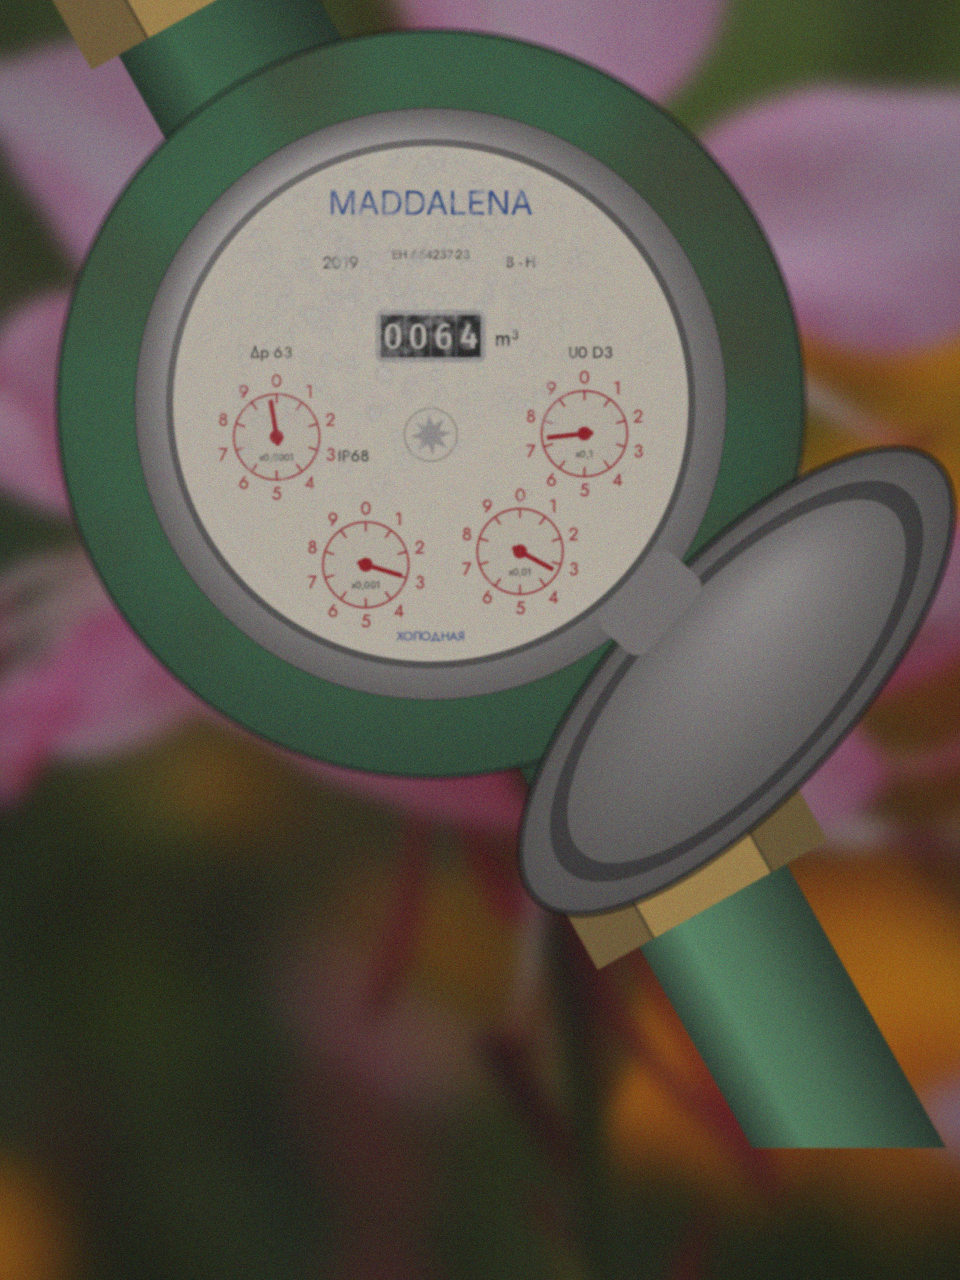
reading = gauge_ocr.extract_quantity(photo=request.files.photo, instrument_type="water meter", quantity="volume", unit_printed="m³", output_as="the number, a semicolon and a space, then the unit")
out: 64.7329; m³
